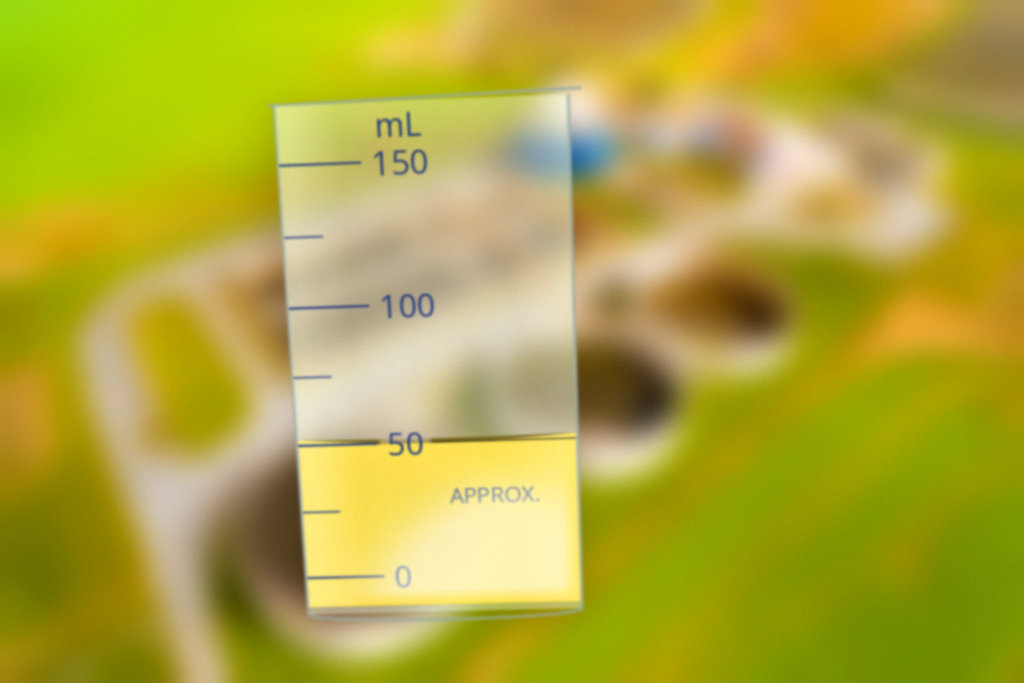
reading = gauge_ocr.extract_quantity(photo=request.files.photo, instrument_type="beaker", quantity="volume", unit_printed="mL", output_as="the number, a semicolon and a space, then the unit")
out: 50; mL
